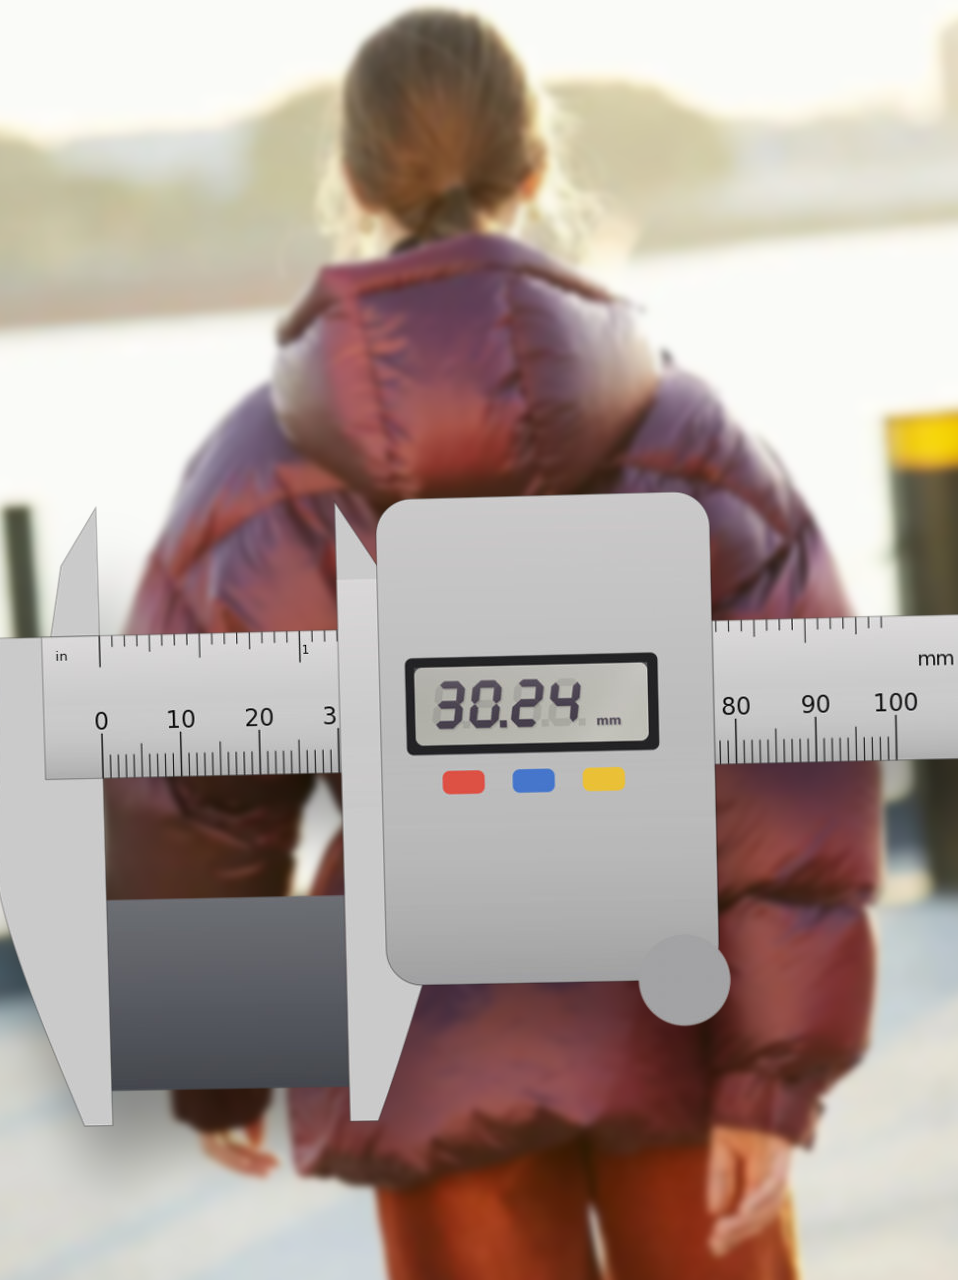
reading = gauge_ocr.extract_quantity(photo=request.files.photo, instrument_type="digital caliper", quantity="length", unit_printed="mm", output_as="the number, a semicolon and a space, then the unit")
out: 30.24; mm
